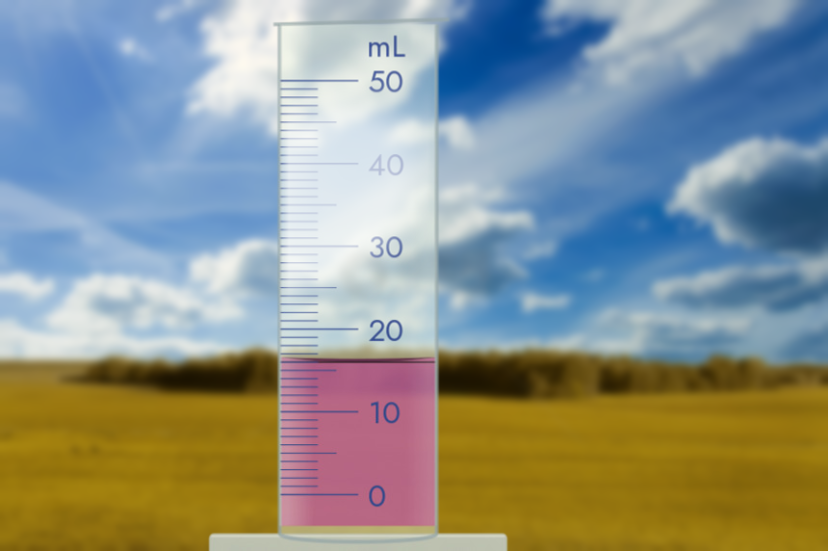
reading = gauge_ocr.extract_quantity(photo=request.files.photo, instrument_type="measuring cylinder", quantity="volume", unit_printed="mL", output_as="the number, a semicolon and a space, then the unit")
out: 16; mL
